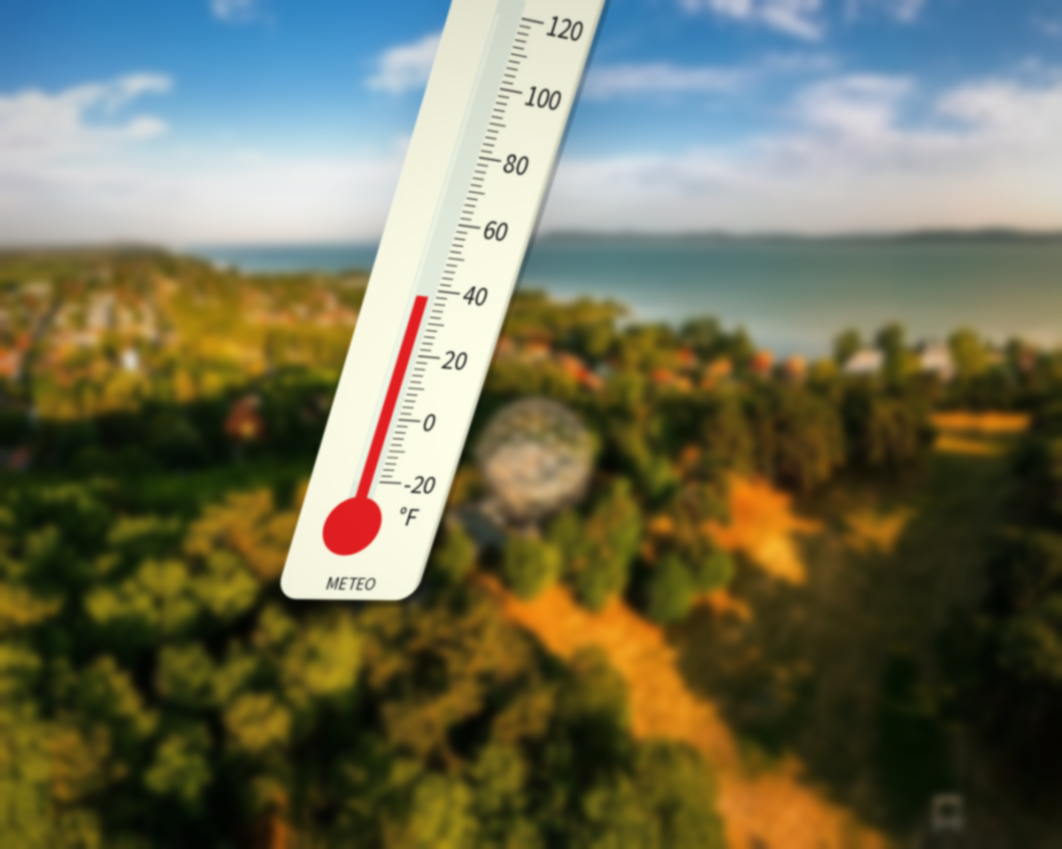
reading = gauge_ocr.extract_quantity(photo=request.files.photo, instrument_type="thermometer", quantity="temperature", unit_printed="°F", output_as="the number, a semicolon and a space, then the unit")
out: 38; °F
